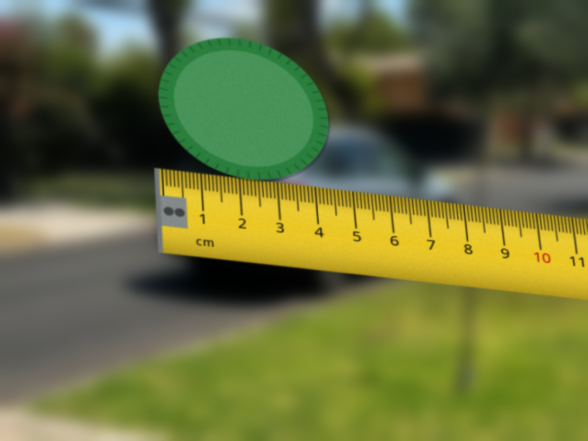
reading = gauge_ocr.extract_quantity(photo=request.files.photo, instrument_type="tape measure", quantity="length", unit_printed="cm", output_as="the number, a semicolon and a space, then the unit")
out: 4.5; cm
